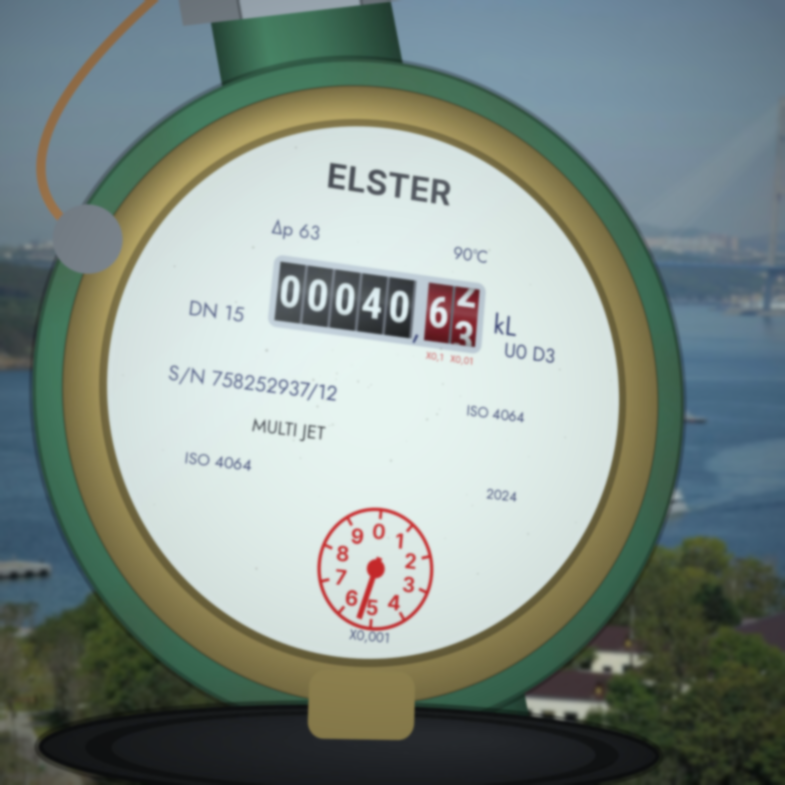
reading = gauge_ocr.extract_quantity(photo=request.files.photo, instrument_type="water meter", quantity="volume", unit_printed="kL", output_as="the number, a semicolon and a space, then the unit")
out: 40.625; kL
